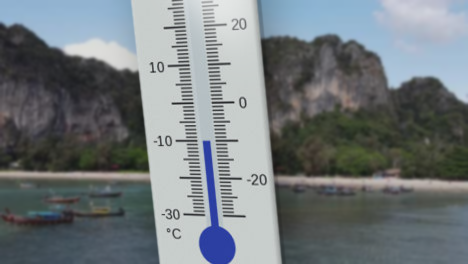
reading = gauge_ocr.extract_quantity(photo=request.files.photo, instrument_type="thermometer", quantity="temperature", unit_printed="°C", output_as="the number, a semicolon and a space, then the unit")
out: -10; °C
